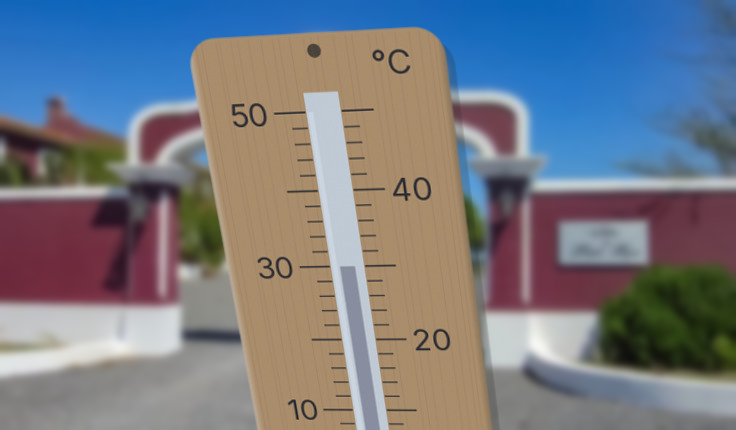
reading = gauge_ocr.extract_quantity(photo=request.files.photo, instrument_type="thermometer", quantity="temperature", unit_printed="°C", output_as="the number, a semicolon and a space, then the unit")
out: 30; °C
